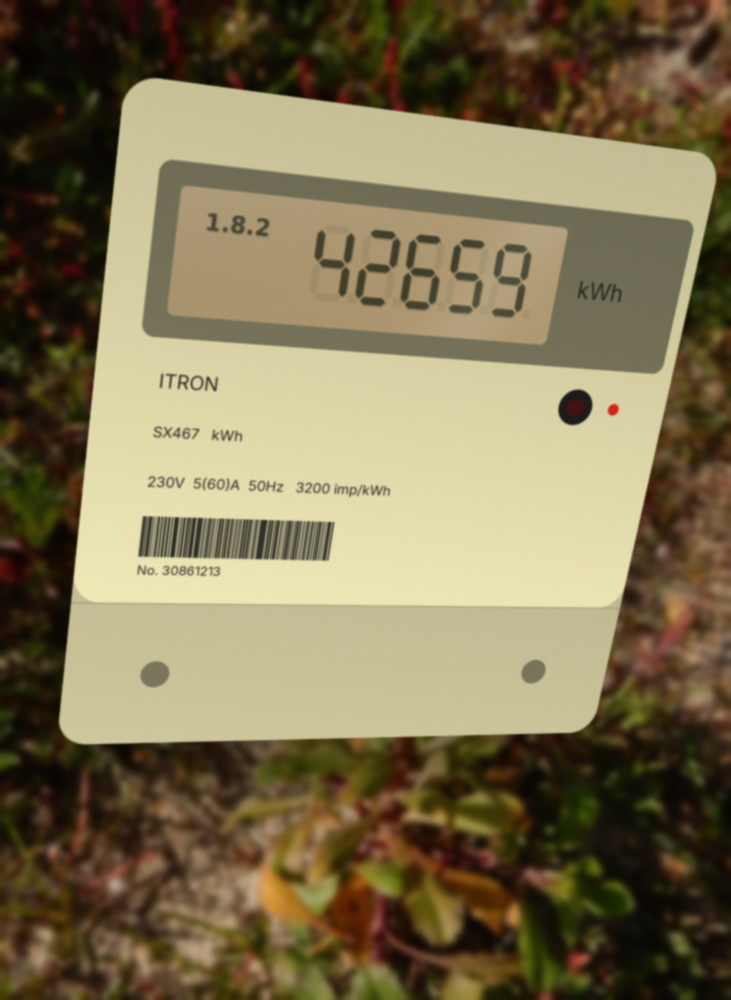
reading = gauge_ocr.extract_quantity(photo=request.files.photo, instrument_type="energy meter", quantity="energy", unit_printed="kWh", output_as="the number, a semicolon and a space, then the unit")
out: 42659; kWh
